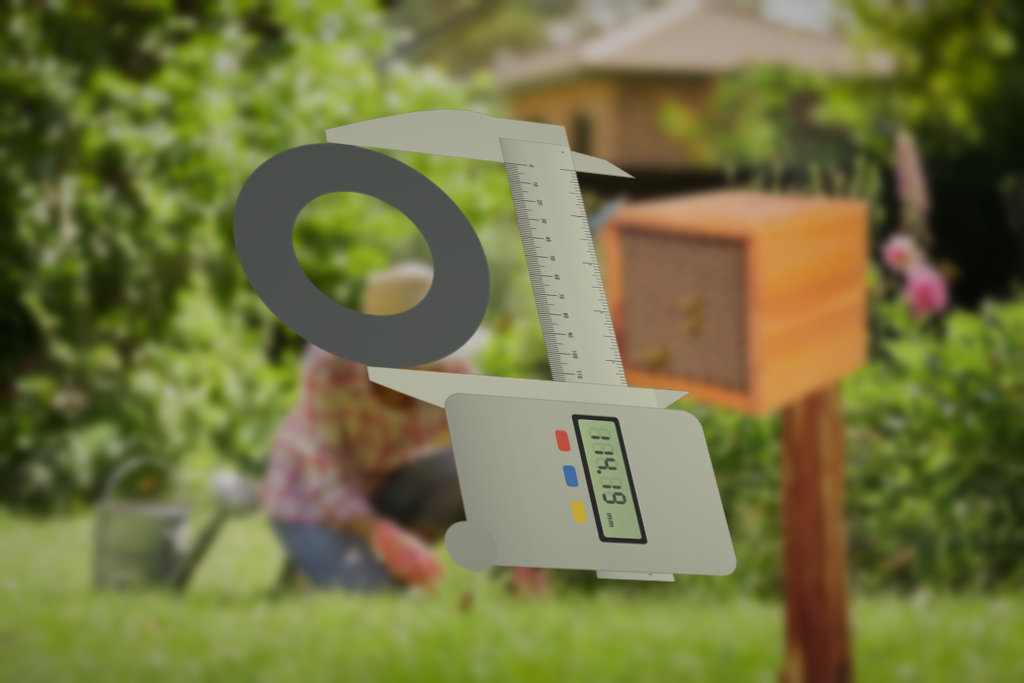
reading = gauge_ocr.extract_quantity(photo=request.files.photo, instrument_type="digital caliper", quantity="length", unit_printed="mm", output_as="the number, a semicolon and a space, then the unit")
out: 114.19; mm
